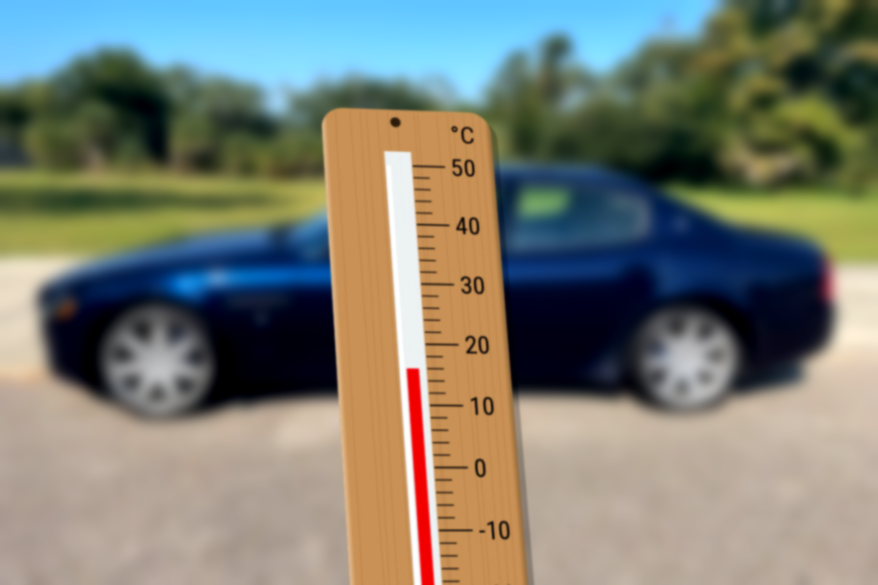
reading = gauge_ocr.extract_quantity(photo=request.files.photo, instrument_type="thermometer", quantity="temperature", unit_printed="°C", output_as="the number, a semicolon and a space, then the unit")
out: 16; °C
